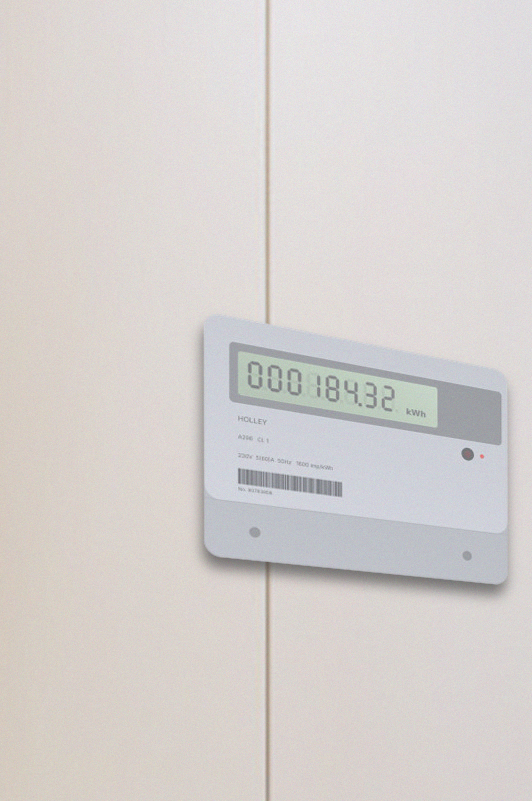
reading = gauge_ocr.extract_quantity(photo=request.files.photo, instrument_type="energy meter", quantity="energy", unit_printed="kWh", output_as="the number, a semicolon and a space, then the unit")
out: 184.32; kWh
